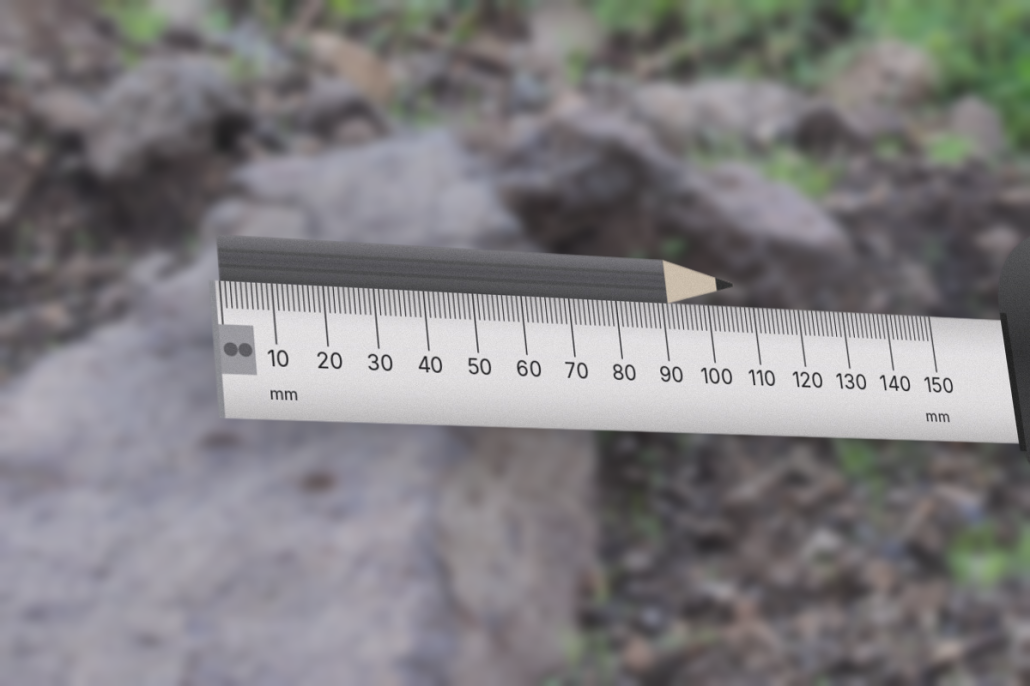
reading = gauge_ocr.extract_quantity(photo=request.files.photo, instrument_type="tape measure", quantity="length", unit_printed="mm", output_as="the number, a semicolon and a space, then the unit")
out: 106; mm
